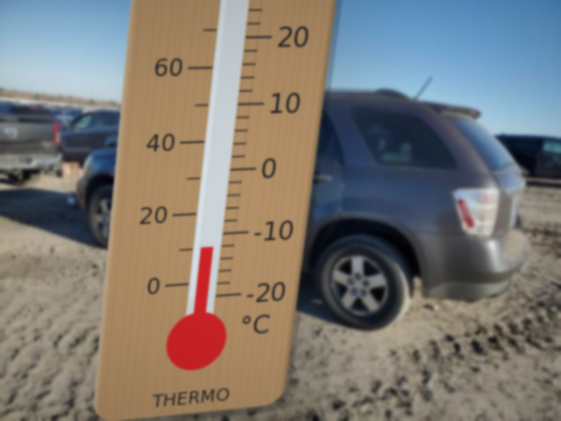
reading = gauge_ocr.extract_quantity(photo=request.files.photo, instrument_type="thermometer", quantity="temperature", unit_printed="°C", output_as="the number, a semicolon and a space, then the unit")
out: -12; °C
